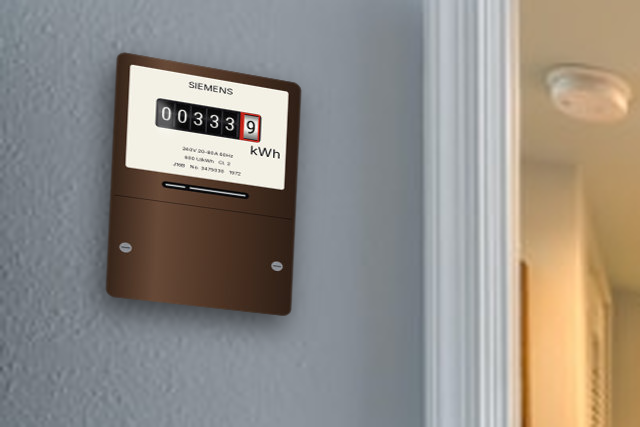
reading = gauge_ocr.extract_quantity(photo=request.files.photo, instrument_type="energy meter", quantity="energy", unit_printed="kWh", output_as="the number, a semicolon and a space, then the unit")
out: 333.9; kWh
